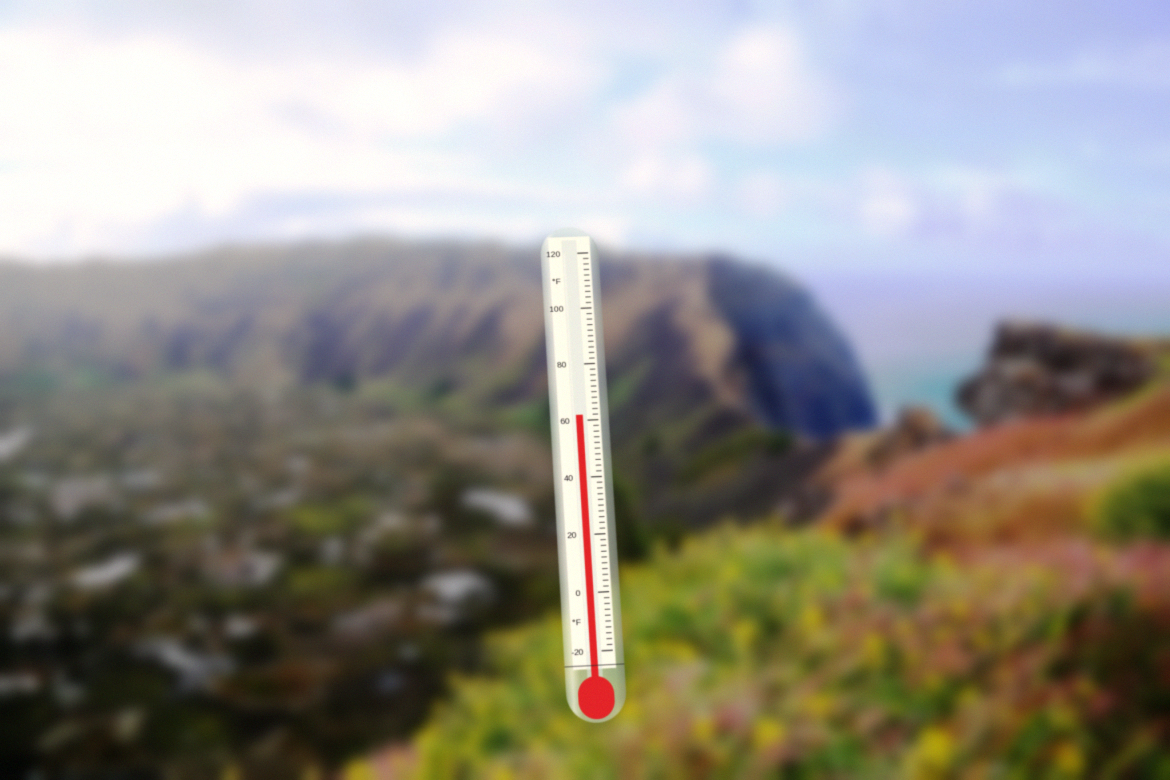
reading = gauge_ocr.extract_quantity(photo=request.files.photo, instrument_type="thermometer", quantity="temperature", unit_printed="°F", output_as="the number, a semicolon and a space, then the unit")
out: 62; °F
